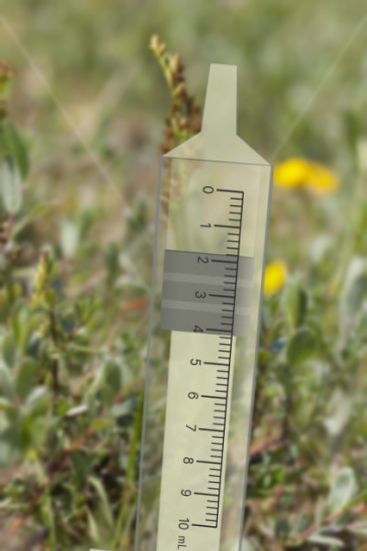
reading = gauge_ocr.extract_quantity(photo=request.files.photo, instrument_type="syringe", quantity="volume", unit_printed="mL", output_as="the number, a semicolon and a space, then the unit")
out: 1.8; mL
